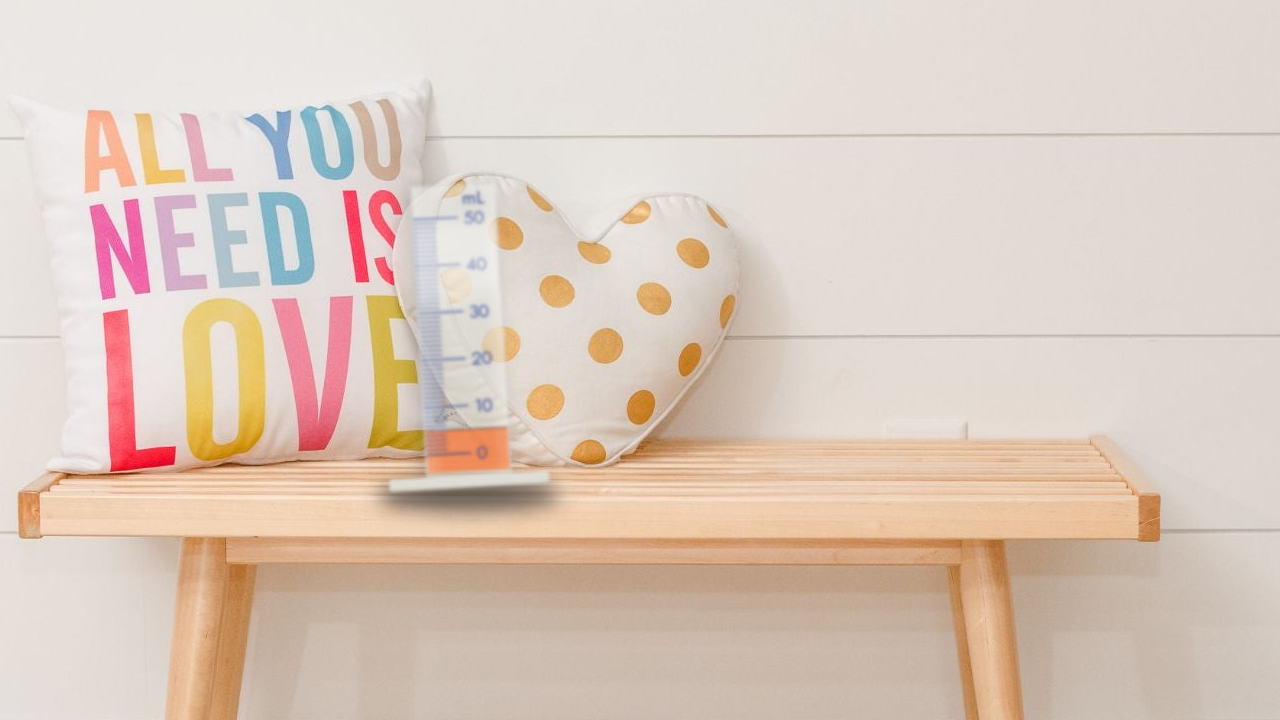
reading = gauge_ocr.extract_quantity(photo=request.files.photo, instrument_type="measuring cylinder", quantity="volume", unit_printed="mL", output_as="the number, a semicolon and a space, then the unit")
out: 5; mL
